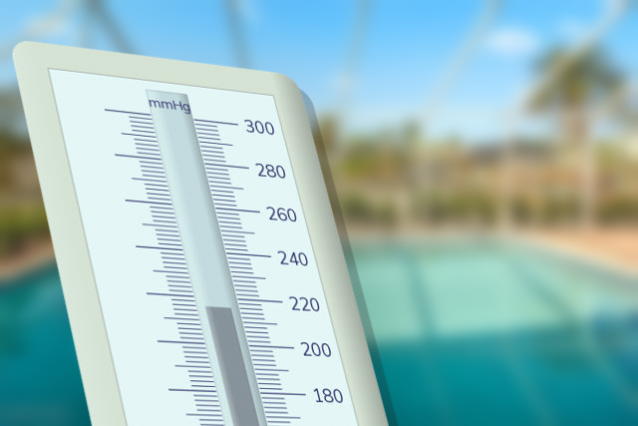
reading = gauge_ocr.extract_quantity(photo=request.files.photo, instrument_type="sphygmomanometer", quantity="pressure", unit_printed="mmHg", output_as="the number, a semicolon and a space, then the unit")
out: 216; mmHg
